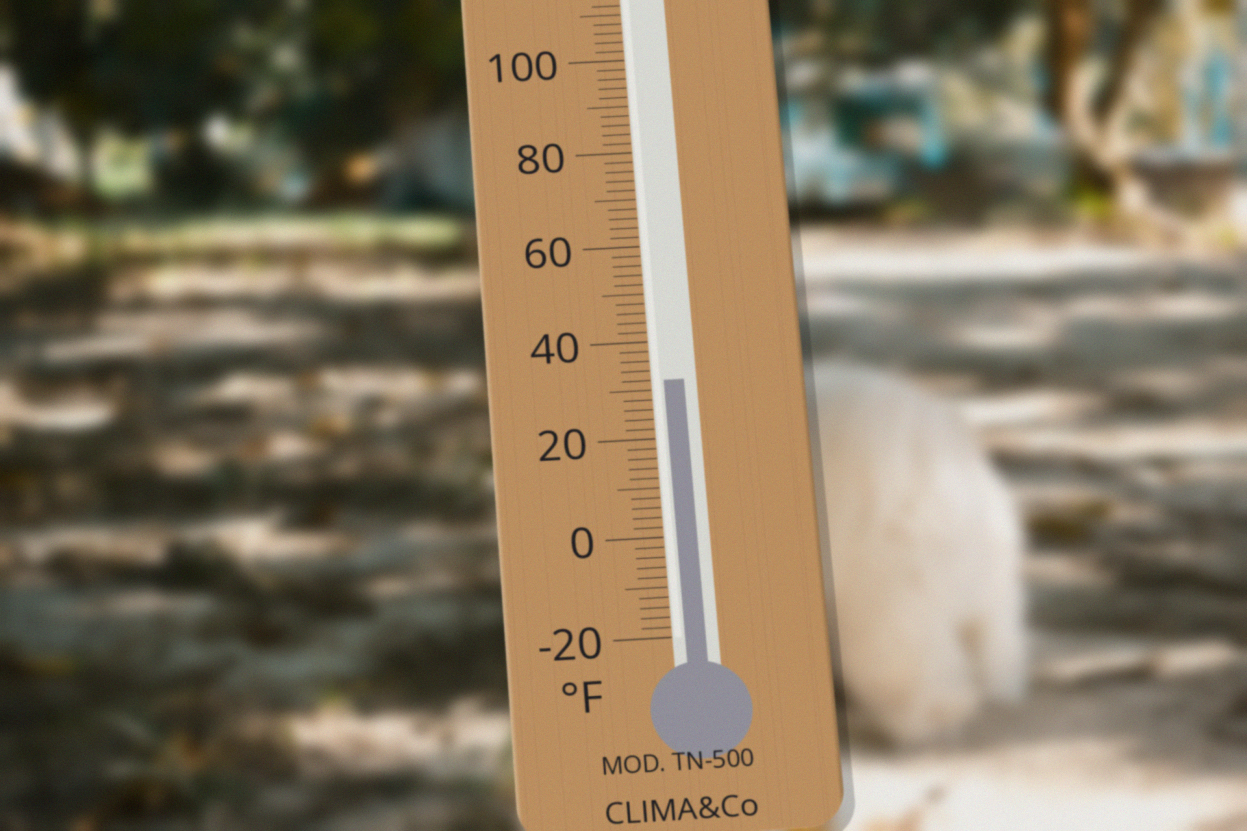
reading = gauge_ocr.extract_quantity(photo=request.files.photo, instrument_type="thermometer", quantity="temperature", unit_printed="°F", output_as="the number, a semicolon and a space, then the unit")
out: 32; °F
